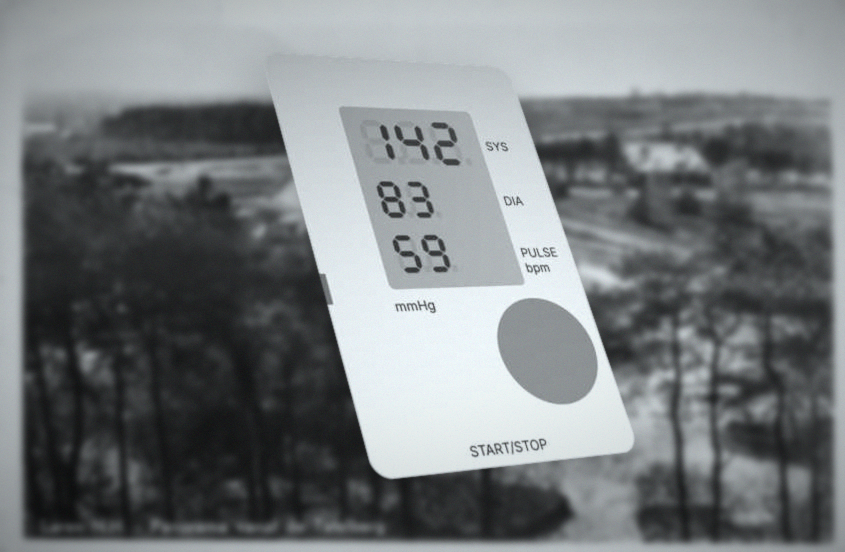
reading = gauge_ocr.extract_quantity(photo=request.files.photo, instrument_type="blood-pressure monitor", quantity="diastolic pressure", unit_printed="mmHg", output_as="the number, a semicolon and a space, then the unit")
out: 83; mmHg
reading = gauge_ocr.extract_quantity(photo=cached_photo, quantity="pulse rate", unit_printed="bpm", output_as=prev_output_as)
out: 59; bpm
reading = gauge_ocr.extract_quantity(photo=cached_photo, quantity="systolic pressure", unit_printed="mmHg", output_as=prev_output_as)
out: 142; mmHg
